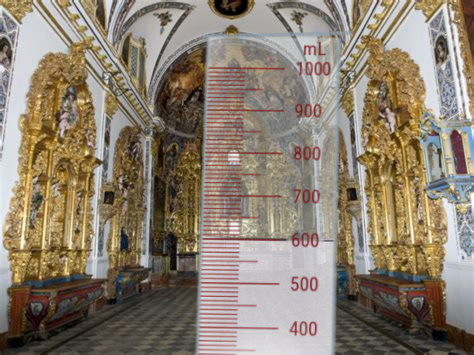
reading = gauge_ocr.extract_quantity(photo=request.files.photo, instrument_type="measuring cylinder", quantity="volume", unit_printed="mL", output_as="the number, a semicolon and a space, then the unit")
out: 600; mL
